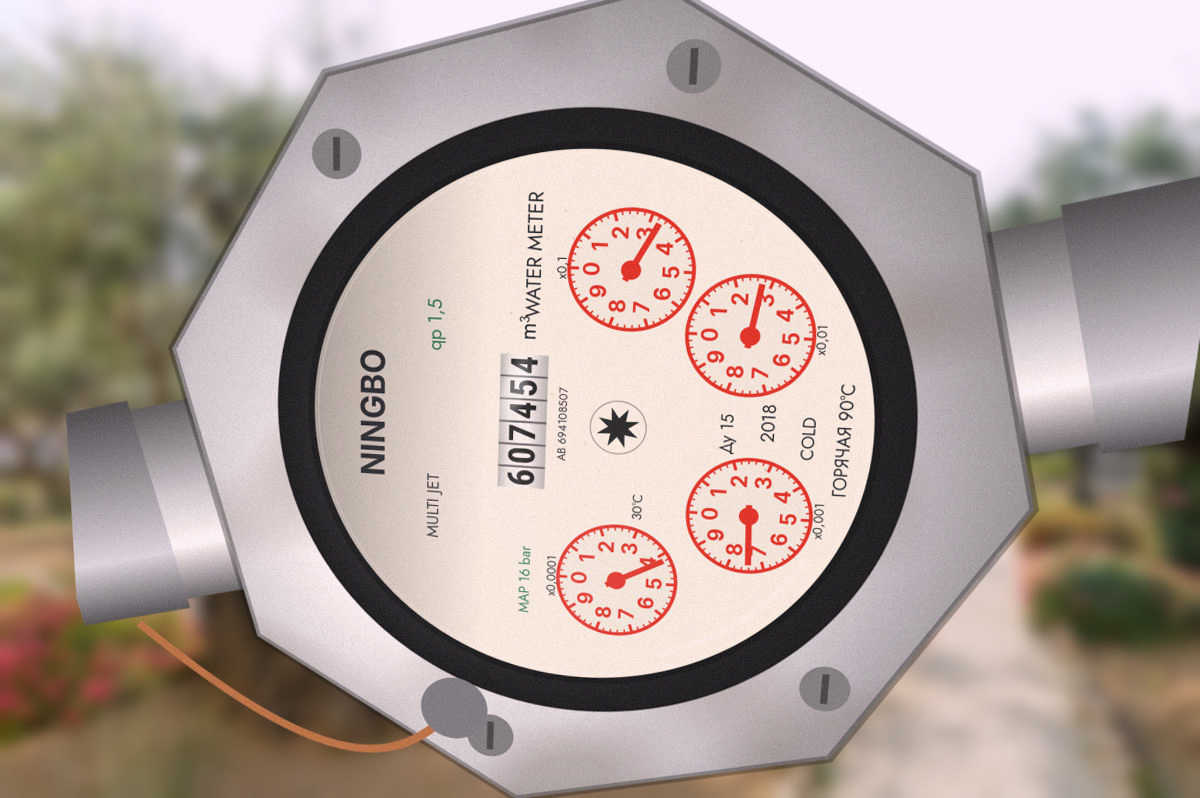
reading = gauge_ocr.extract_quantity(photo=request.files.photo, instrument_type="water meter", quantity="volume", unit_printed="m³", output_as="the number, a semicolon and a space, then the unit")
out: 607454.3274; m³
